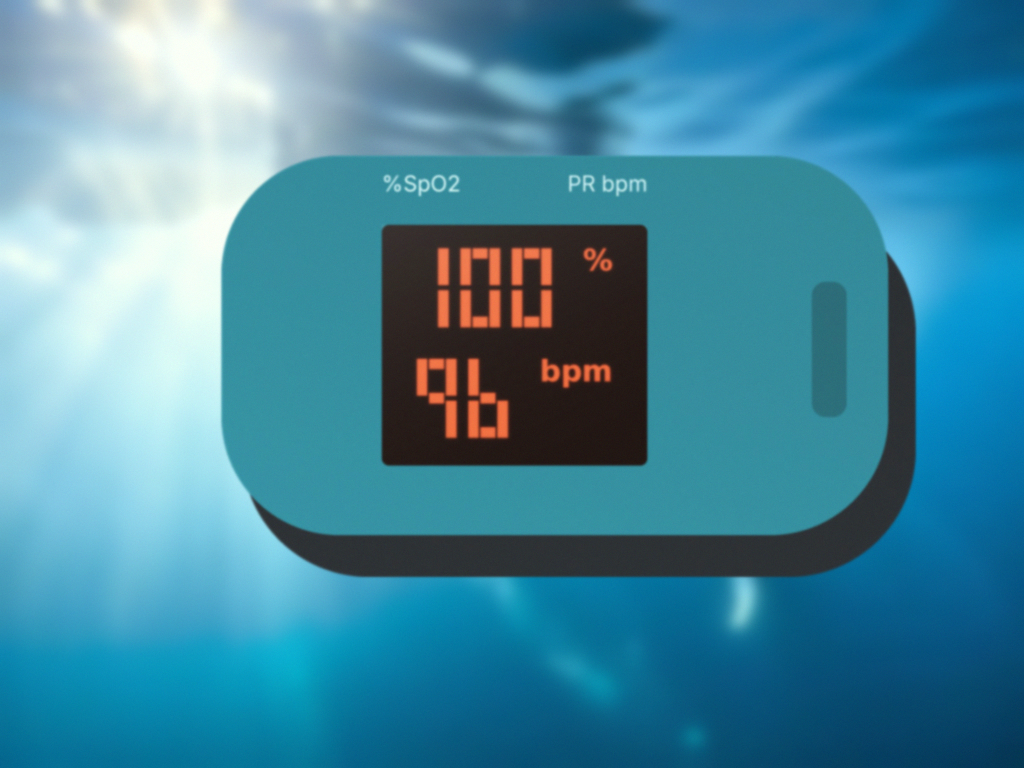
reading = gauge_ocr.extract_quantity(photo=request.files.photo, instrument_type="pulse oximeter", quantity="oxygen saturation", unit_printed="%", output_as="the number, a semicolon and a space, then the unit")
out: 100; %
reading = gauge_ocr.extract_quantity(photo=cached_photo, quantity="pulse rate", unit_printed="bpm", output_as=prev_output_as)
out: 96; bpm
